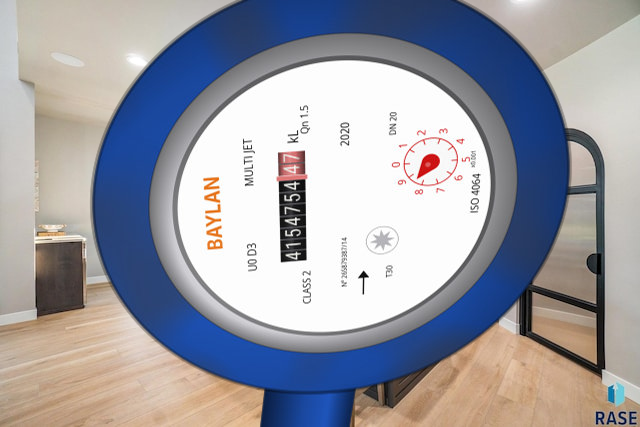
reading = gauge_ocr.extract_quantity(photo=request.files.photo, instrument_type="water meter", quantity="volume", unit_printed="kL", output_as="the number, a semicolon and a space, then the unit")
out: 4154754.478; kL
